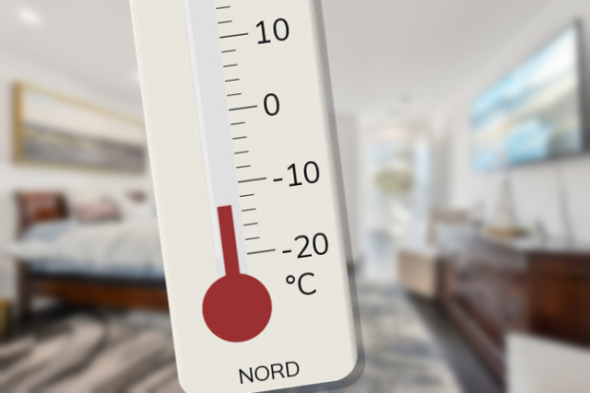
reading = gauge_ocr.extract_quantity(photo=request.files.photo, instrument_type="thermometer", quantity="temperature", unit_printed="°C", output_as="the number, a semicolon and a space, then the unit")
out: -13; °C
